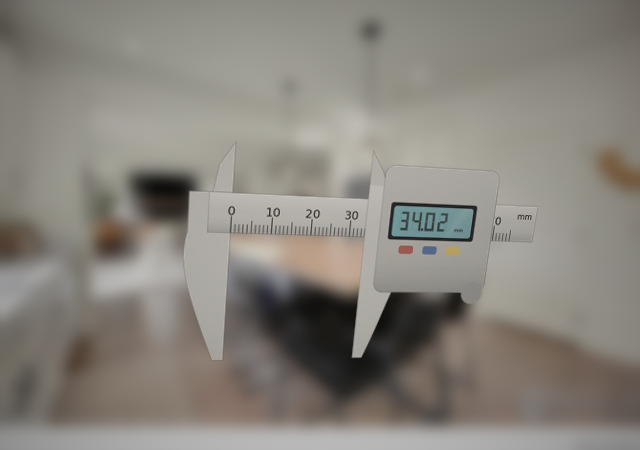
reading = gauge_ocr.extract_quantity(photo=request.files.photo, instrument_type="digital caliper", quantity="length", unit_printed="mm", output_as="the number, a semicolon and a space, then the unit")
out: 34.02; mm
